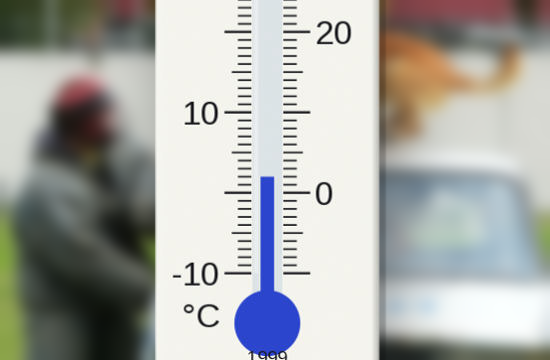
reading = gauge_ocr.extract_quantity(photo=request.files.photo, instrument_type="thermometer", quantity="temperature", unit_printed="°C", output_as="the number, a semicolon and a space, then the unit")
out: 2; °C
